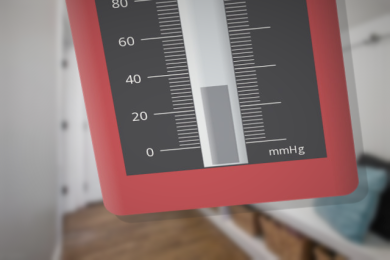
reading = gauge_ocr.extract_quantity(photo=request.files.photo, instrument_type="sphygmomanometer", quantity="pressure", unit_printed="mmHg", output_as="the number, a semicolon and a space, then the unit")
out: 32; mmHg
